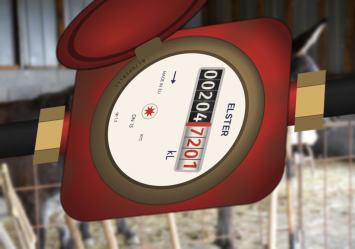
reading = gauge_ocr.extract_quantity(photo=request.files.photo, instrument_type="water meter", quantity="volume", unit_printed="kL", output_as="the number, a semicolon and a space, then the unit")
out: 204.7201; kL
